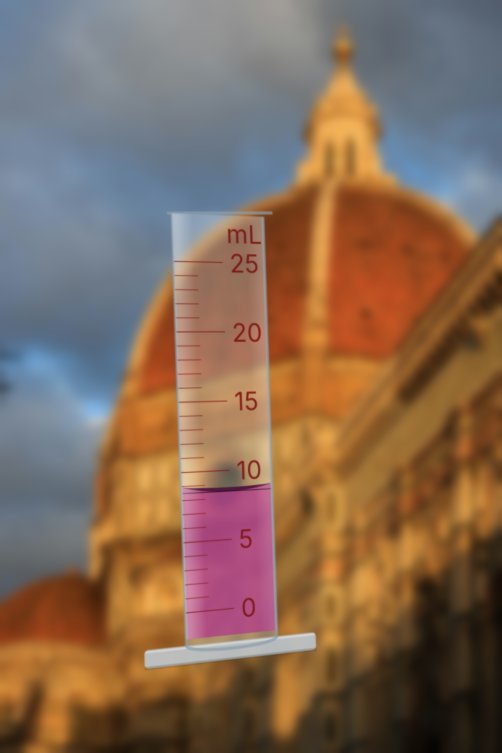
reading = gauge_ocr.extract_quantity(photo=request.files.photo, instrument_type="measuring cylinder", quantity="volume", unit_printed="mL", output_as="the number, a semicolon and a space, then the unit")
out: 8.5; mL
